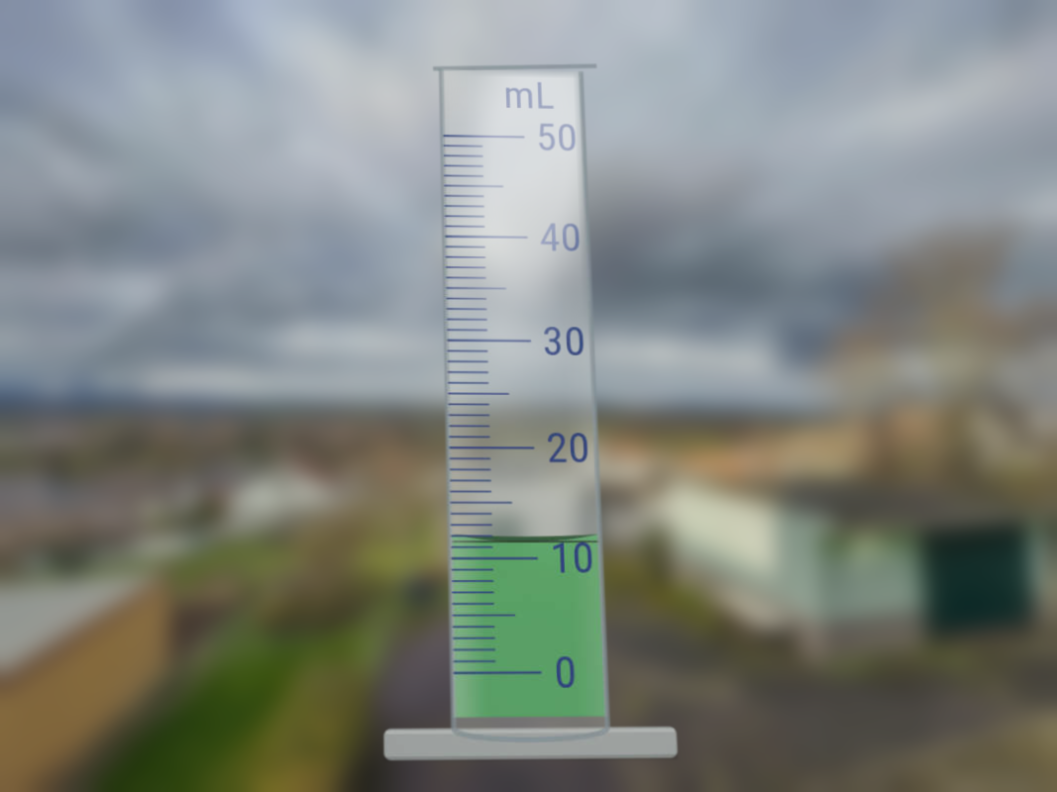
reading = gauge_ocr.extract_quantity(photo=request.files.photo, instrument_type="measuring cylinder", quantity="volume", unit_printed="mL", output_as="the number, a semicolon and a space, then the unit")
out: 11.5; mL
